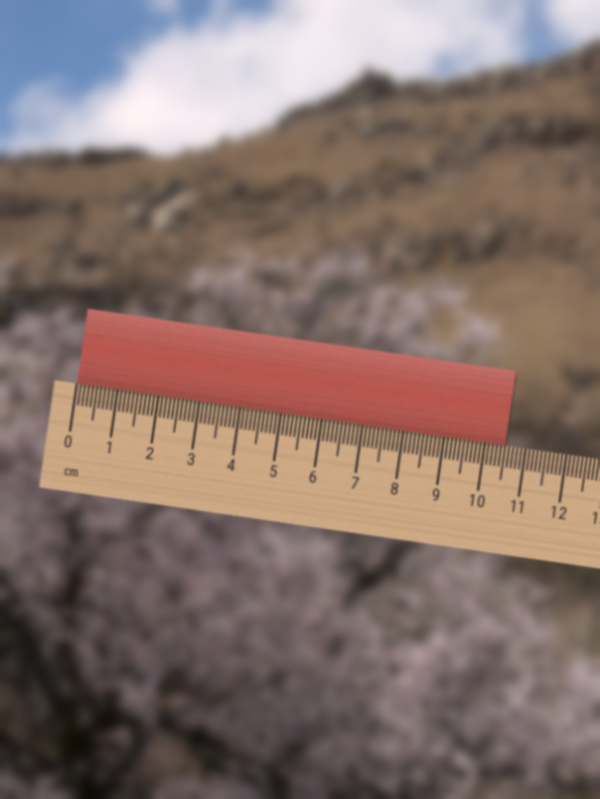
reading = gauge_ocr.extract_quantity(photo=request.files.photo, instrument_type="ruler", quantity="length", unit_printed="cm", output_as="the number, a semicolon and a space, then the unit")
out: 10.5; cm
